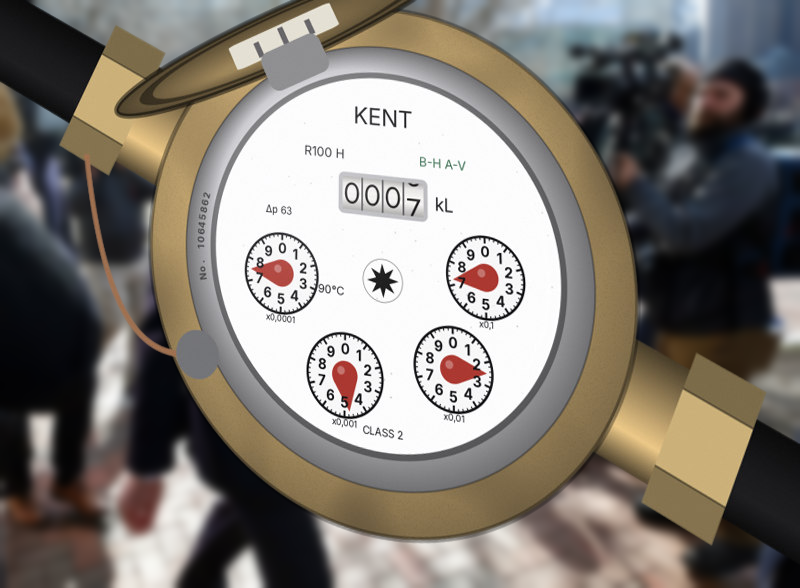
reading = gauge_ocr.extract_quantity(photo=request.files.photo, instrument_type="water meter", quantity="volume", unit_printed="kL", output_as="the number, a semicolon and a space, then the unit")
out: 6.7247; kL
